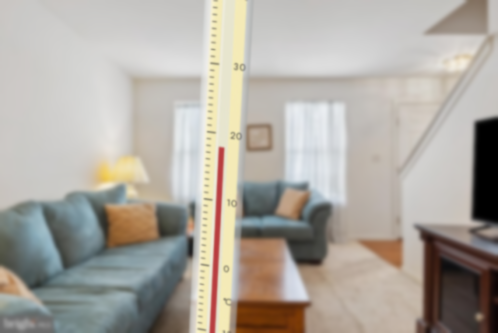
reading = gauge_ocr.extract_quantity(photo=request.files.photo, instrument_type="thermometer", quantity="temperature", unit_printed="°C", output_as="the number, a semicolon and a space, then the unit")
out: 18; °C
